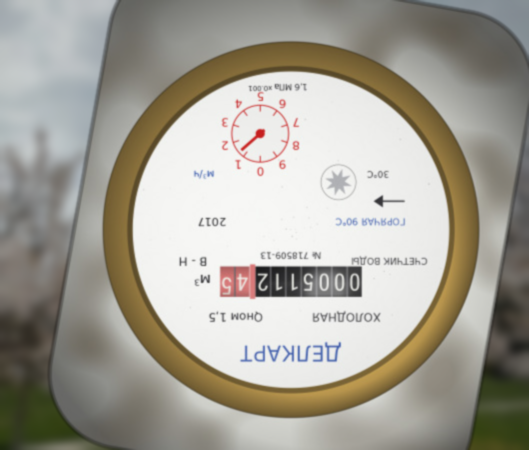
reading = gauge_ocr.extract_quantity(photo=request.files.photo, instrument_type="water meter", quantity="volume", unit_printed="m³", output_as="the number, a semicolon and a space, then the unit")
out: 5112.451; m³
